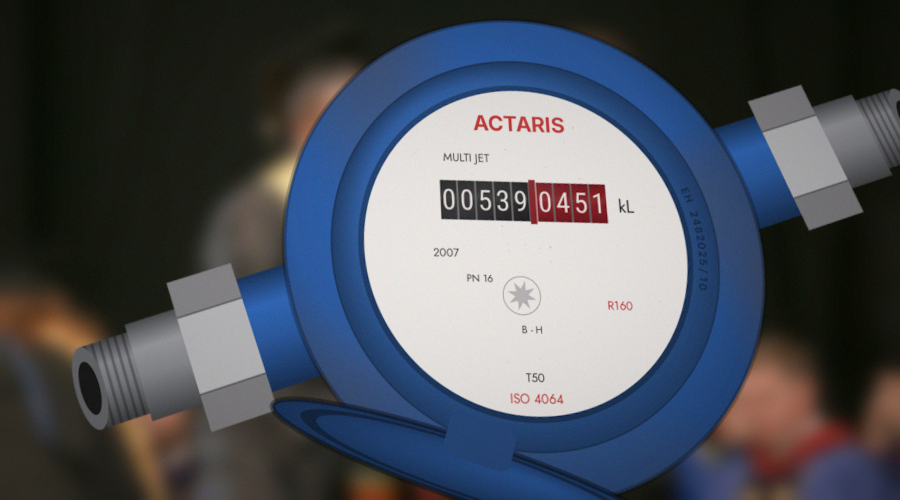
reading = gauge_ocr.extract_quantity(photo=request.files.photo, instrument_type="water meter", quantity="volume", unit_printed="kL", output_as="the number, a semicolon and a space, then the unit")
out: 539.0451; kL
